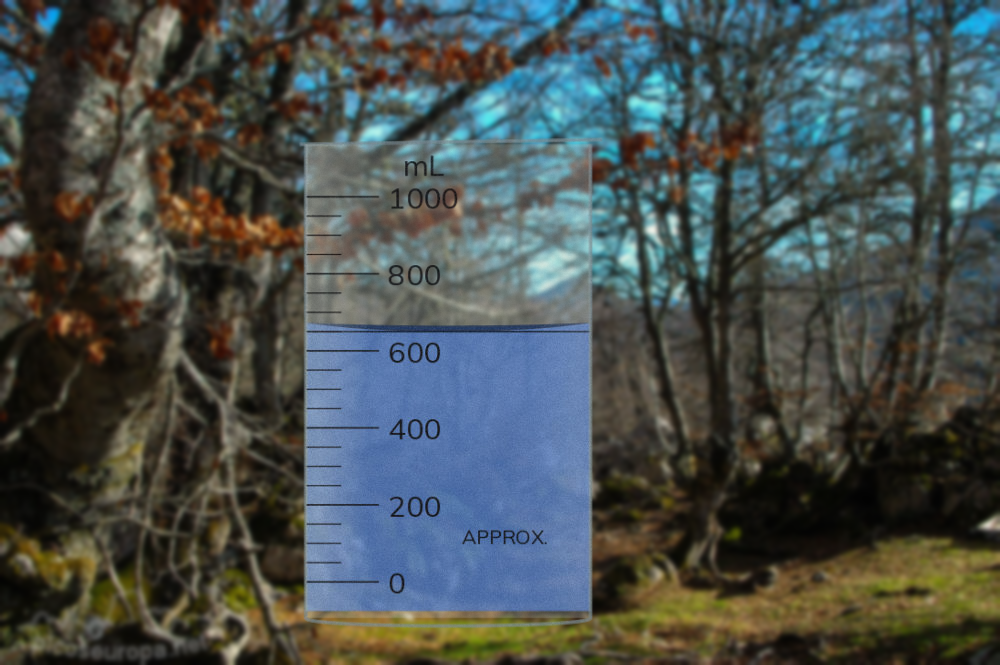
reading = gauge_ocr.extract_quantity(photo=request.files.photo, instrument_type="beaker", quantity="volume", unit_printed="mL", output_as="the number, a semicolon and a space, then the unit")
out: 650; mL
